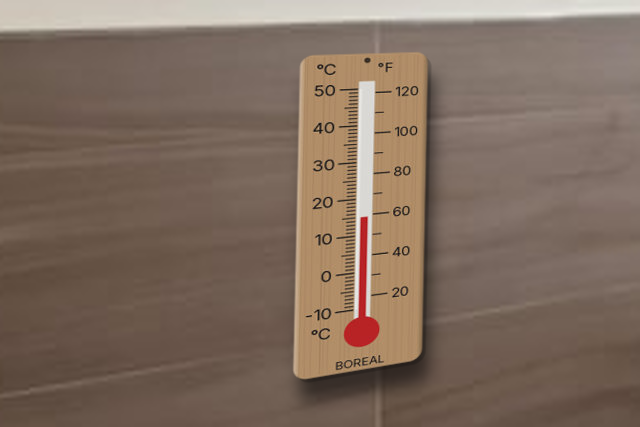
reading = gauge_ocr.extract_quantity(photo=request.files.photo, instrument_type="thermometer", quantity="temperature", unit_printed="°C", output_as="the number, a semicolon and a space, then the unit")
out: 15; °C
